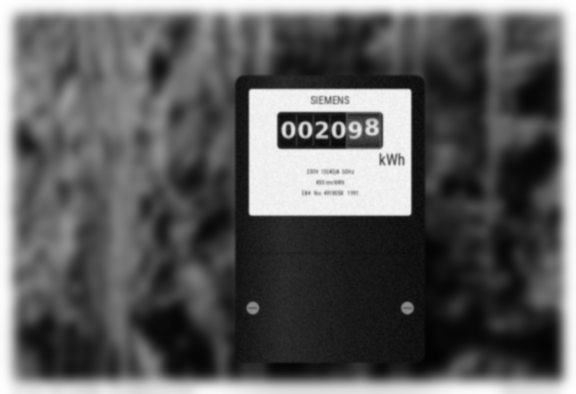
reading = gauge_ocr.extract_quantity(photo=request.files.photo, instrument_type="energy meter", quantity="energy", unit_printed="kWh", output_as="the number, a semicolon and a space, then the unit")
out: 20.98; kWh
